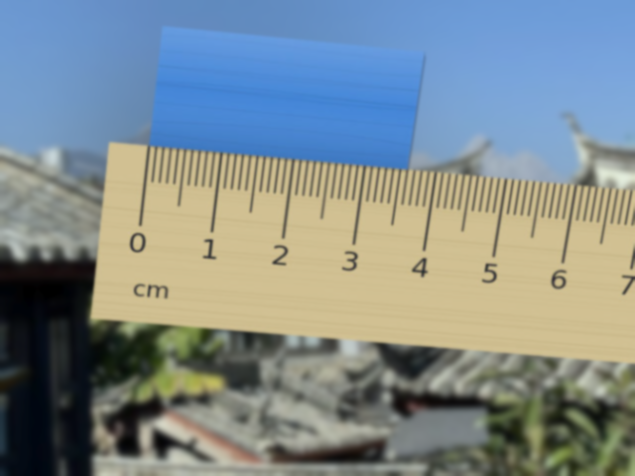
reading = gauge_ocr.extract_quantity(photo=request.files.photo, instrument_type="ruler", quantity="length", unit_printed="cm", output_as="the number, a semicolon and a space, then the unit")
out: 3.6; cm
